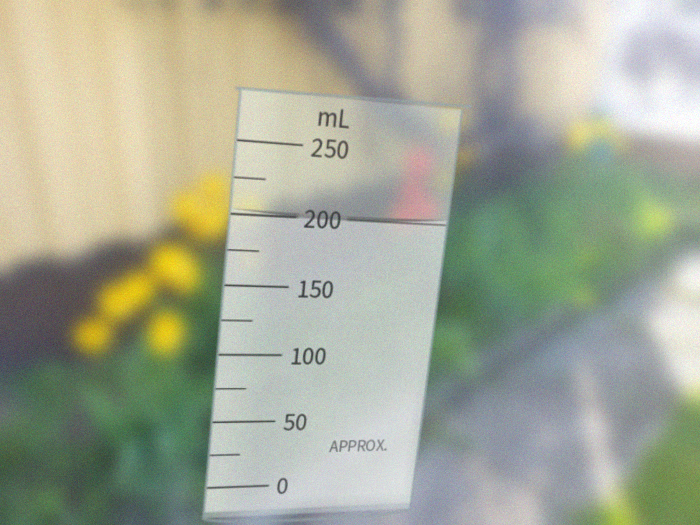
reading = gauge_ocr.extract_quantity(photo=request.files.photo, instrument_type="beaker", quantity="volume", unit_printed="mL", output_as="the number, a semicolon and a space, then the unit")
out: 200; mL
